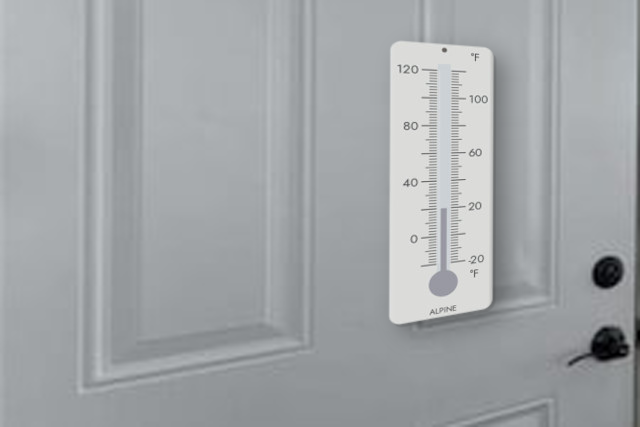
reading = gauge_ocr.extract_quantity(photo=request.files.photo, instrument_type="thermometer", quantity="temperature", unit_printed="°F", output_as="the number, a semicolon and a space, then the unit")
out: 20; °F
